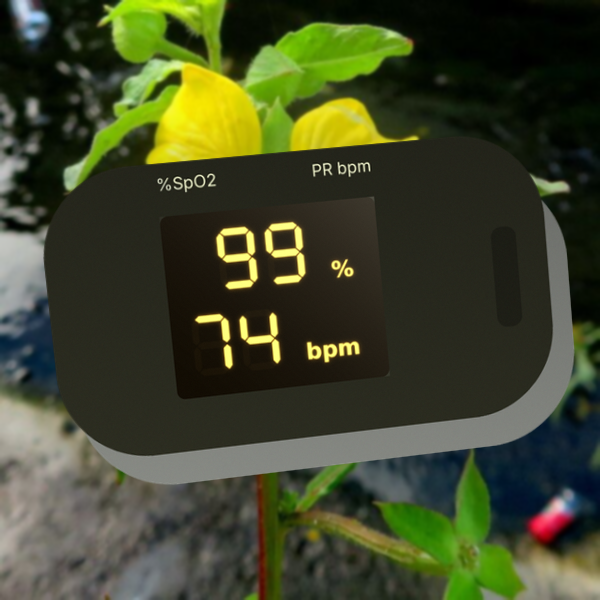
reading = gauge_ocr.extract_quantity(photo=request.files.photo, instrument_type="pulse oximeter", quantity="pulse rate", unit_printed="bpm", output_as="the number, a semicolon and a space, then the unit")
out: 74; bpm
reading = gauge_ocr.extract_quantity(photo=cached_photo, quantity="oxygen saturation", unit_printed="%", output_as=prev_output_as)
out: 99; %
